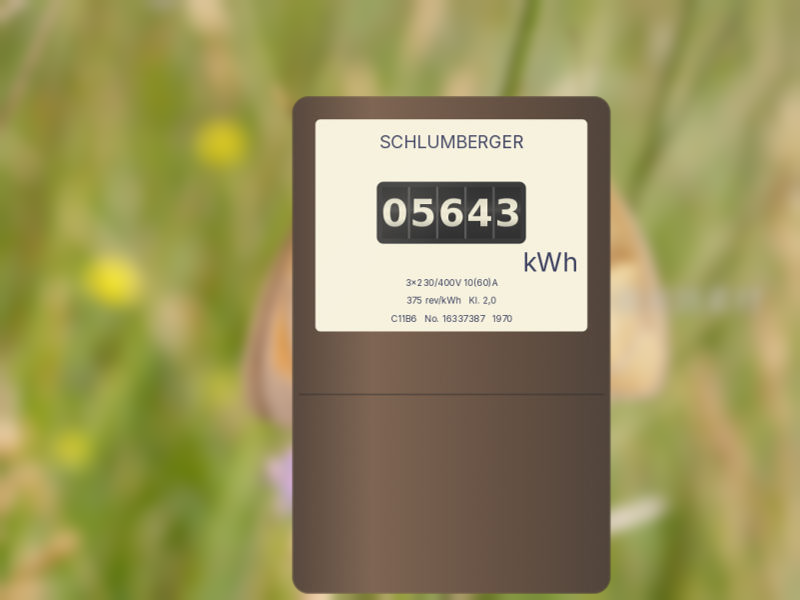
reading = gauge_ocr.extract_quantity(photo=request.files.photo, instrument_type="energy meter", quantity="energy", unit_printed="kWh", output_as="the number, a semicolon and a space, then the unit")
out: 5643; kWh
